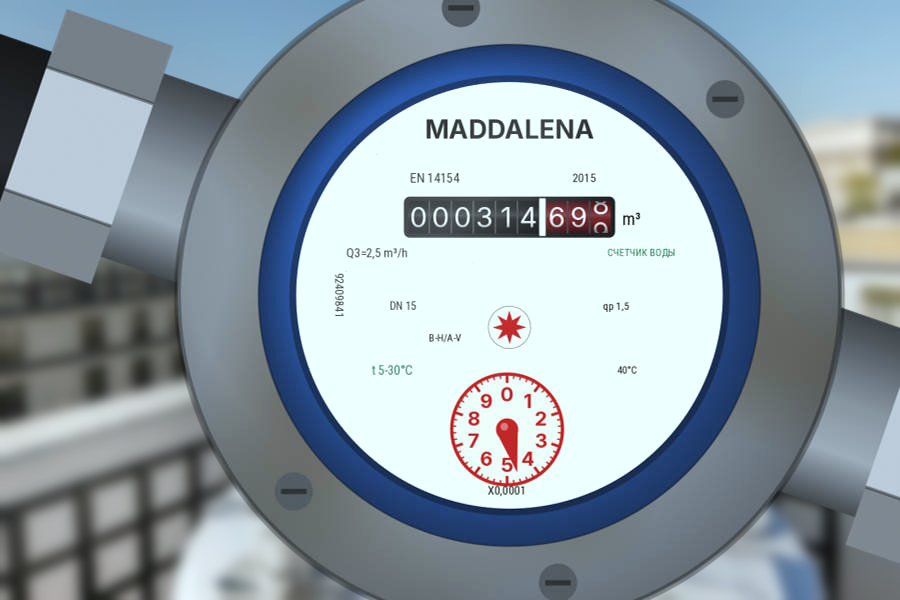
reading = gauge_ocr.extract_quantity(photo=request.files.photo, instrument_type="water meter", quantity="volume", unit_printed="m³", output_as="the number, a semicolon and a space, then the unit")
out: 314.6984; m³
